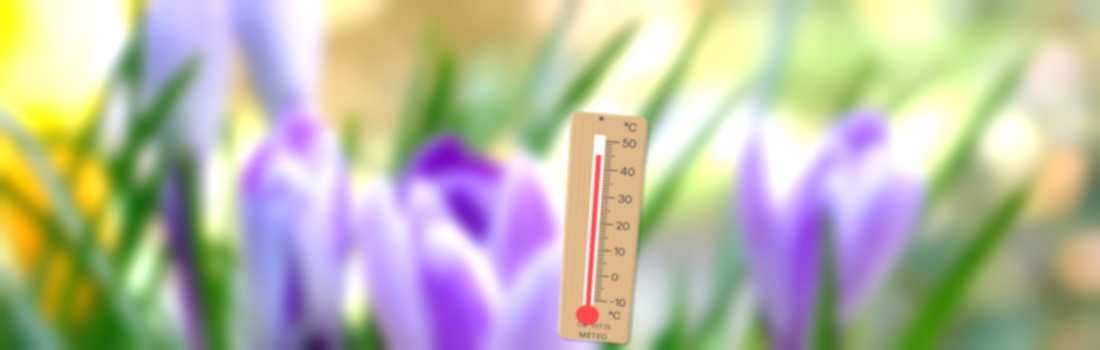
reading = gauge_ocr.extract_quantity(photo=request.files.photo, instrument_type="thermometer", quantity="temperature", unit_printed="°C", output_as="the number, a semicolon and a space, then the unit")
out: 45; °C
